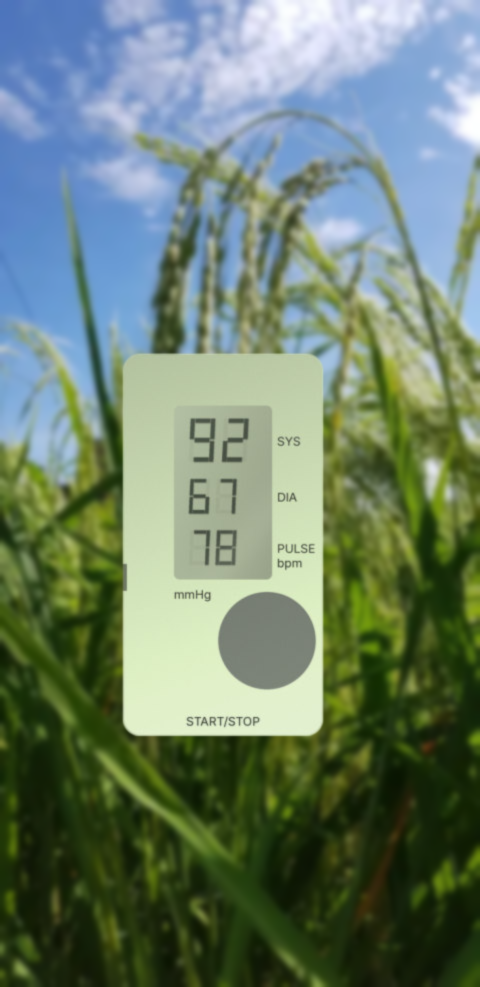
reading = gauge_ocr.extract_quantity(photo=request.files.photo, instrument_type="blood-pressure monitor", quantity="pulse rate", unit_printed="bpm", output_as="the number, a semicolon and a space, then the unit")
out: 78; bpm
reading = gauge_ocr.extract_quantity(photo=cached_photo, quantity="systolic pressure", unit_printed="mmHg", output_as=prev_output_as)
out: 92; mmHg
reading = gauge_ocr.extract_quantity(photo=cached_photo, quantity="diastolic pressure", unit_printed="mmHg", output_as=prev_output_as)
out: 67; mmHg
